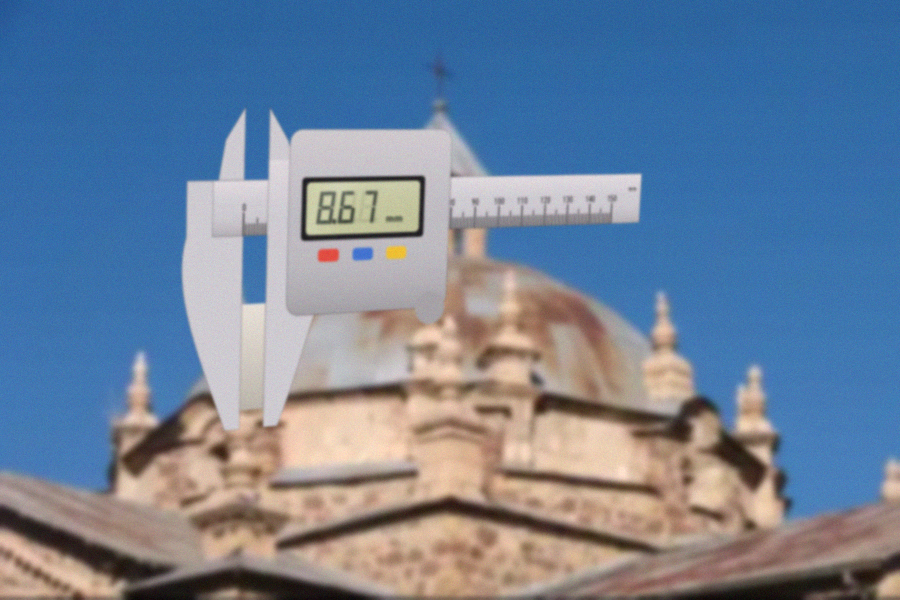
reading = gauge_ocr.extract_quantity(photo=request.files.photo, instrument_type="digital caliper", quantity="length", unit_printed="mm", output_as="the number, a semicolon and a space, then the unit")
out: 8.67; mm
